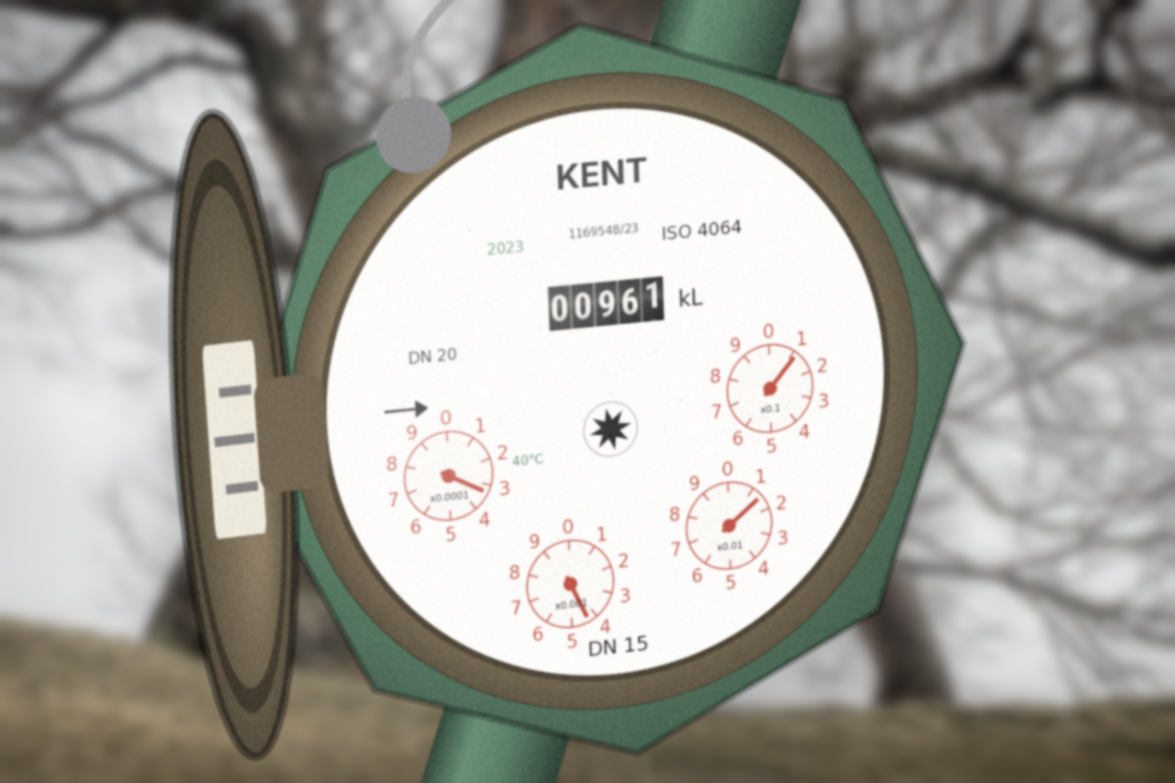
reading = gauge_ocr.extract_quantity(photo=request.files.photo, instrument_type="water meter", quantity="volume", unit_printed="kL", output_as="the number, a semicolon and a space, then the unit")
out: 961.1143; kL
